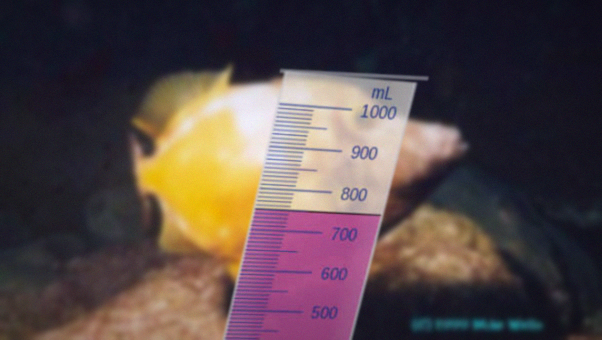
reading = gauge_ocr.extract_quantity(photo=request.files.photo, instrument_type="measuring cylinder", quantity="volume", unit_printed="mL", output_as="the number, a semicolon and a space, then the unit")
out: 750; mL
